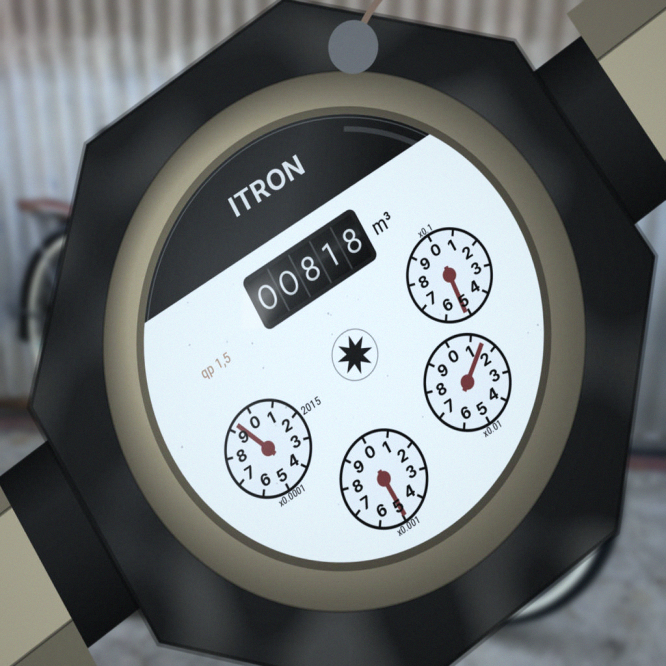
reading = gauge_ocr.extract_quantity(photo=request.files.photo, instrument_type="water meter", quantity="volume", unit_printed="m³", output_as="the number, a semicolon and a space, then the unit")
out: 818.5149; m³
